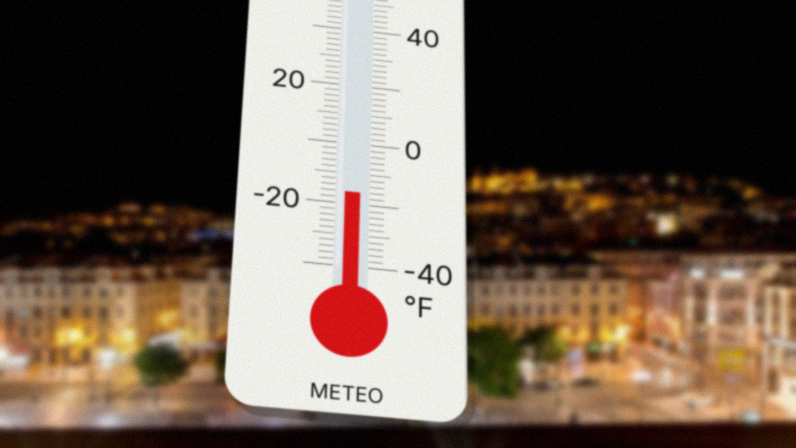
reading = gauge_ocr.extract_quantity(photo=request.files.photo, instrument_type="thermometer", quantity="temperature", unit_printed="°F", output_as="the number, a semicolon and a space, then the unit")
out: -16; °F
